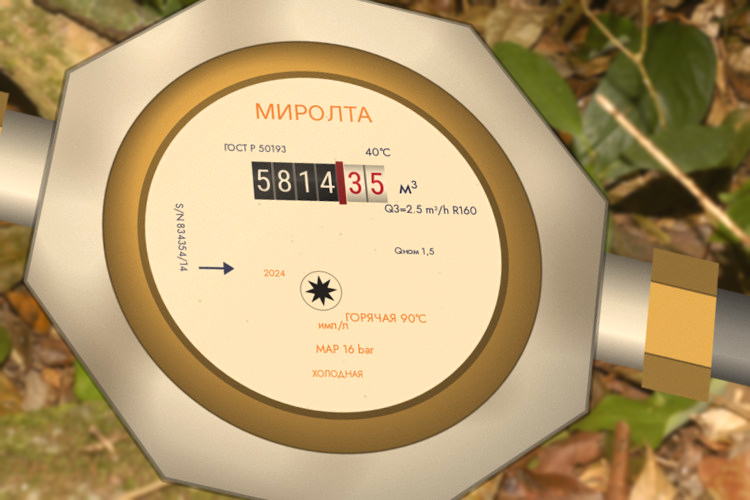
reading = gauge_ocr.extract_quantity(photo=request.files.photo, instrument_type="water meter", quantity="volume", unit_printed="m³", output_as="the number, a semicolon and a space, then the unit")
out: 5814.35; m³
